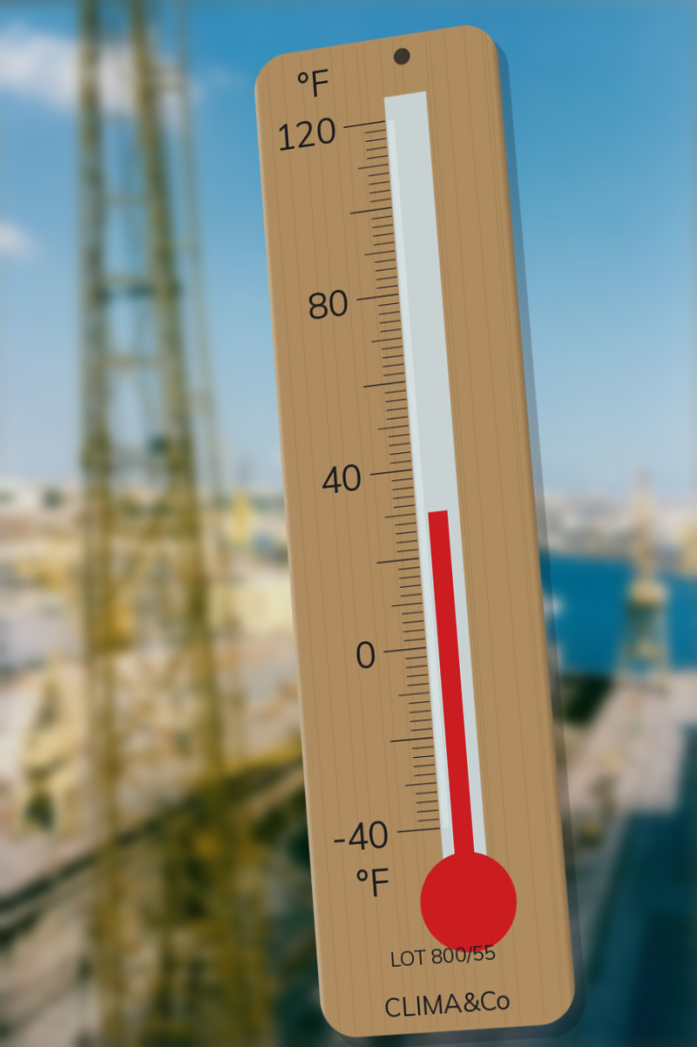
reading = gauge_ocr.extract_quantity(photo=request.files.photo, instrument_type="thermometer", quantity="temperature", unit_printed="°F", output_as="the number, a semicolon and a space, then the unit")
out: 30; °F
